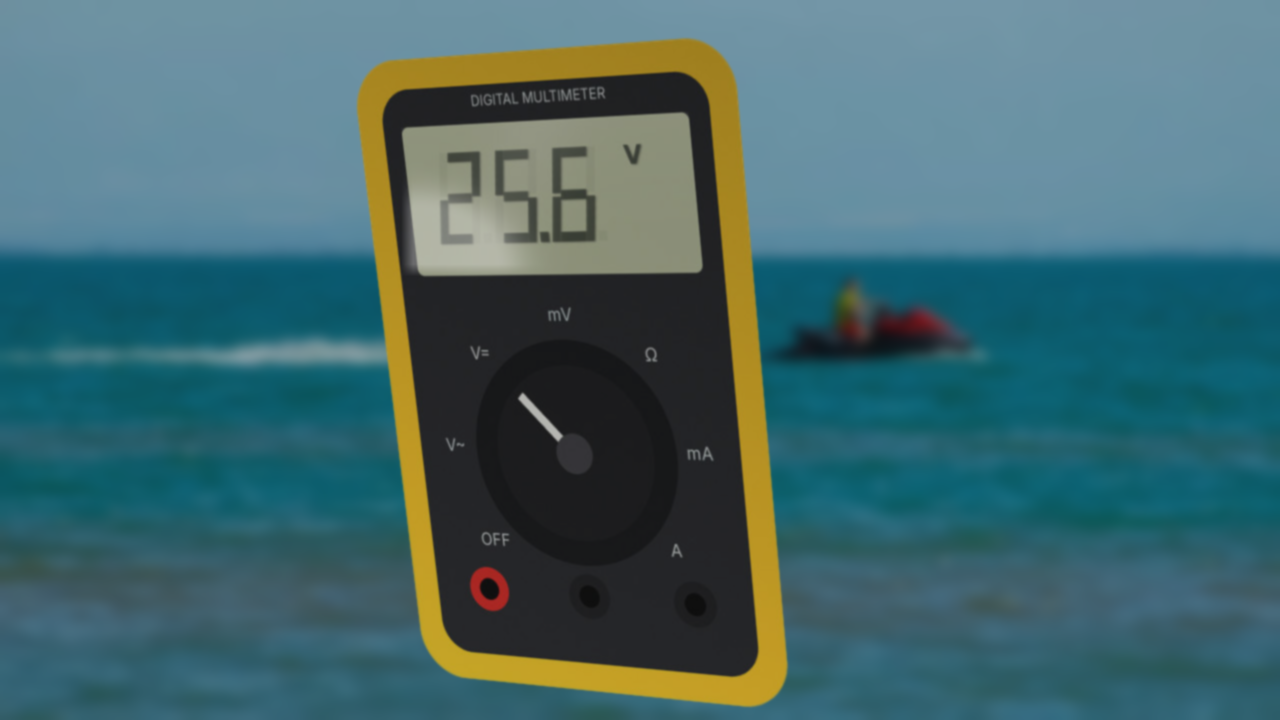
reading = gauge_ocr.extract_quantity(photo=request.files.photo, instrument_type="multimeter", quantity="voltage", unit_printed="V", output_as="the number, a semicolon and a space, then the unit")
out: 25.6; V
